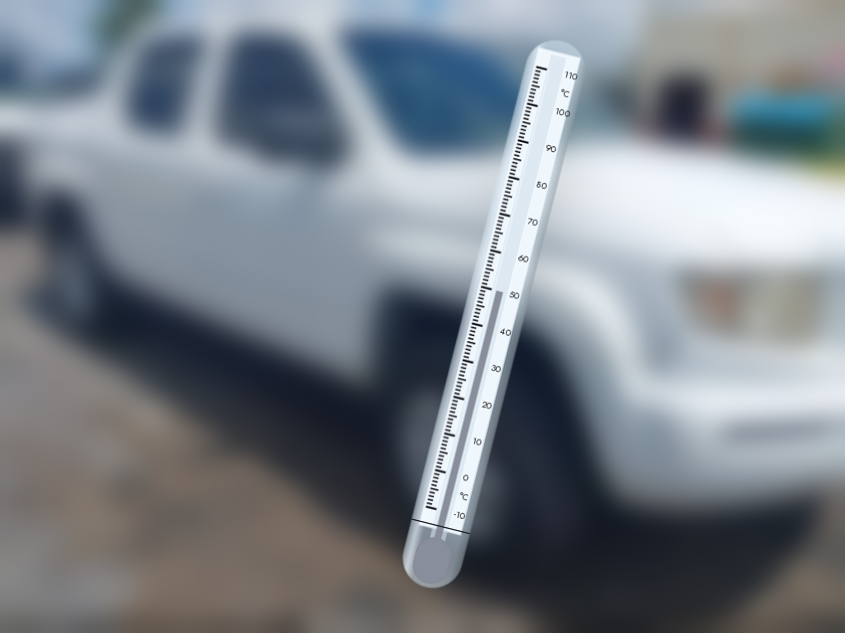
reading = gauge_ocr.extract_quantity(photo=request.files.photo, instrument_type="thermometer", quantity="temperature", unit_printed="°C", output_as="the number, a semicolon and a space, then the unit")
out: 50; °C
